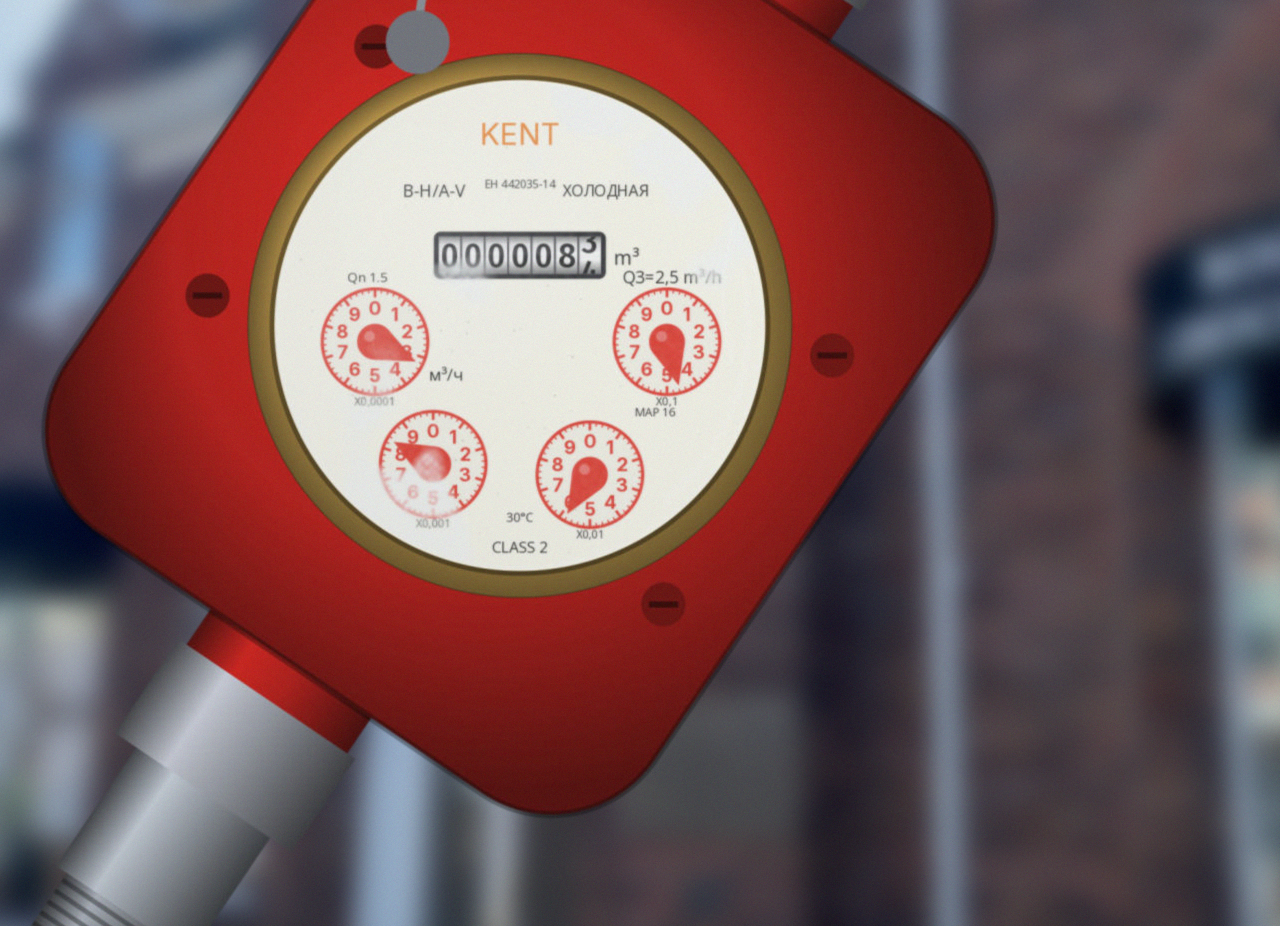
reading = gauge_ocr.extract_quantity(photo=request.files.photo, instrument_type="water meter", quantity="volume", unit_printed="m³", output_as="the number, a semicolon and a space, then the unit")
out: 83.4583; m³
